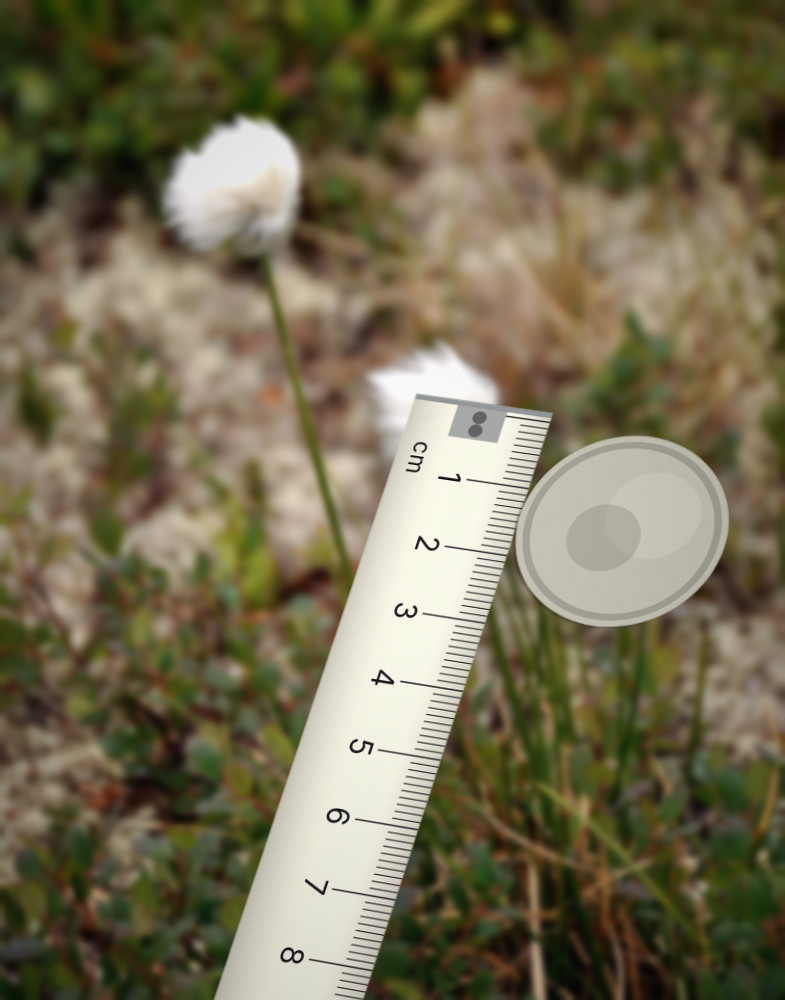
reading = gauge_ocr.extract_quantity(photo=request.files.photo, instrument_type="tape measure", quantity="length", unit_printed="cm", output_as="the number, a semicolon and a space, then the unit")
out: 2.8; cm
